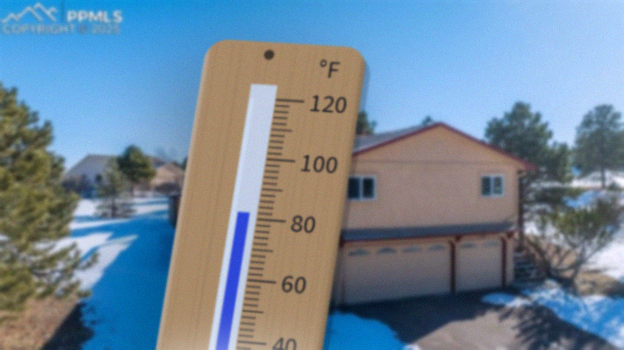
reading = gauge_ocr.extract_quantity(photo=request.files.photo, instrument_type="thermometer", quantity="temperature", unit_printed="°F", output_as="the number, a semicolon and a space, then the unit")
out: 82; °F
